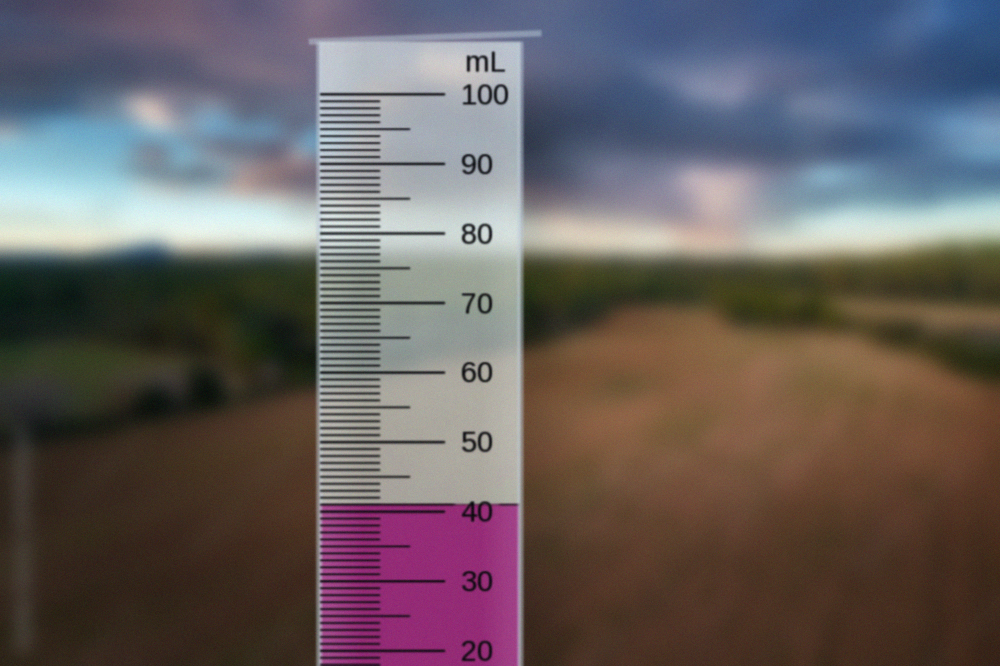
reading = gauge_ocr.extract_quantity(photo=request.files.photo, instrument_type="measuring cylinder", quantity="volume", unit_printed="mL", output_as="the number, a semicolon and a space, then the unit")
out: 41; mL
